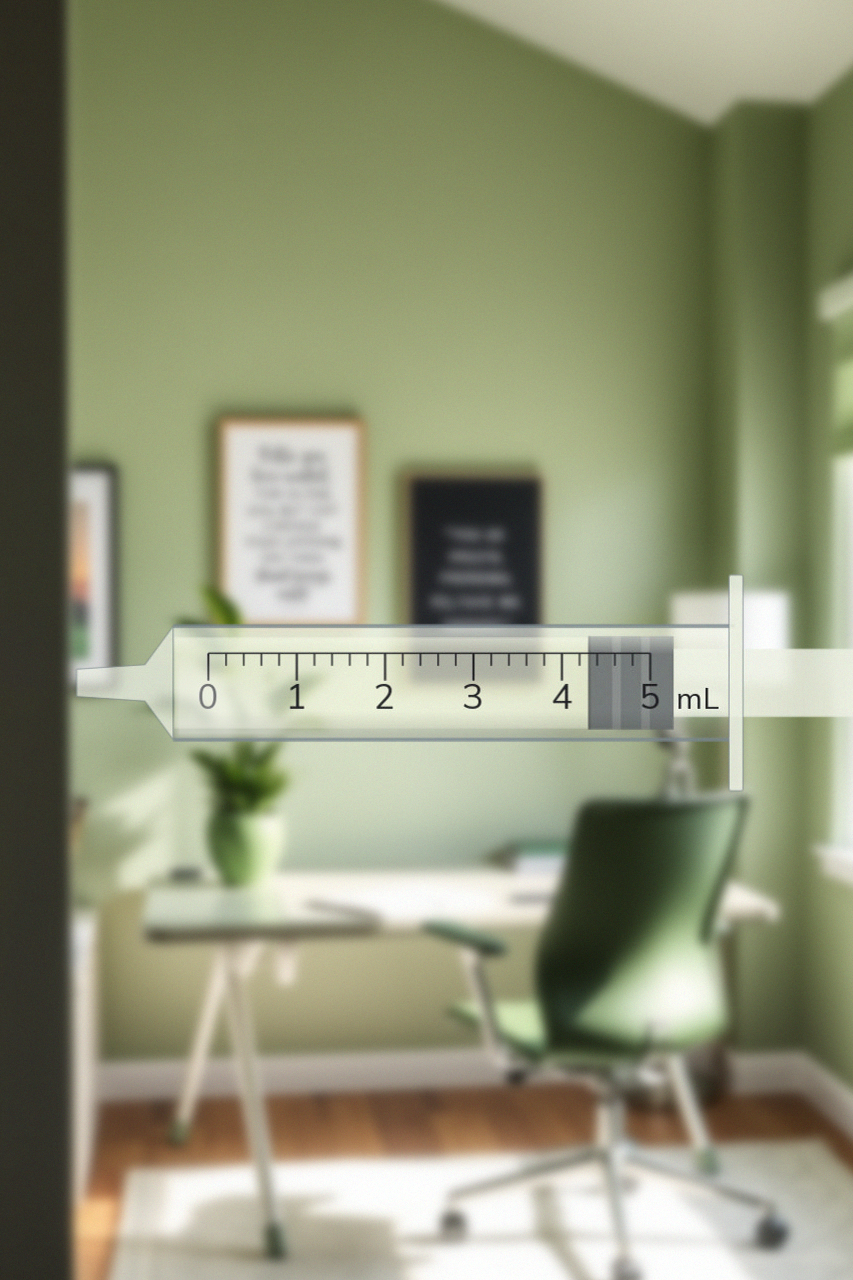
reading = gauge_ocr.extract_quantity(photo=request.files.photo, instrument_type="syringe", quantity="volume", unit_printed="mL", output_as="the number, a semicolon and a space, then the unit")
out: 4.3; mL
